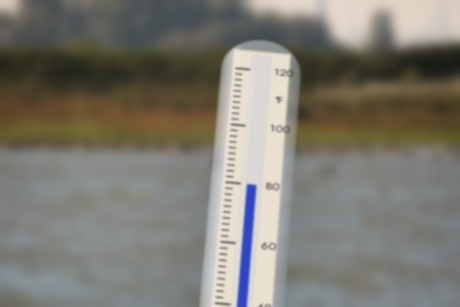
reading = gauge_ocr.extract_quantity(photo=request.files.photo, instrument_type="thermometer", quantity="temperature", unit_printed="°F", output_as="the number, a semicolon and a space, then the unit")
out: 80; °F
